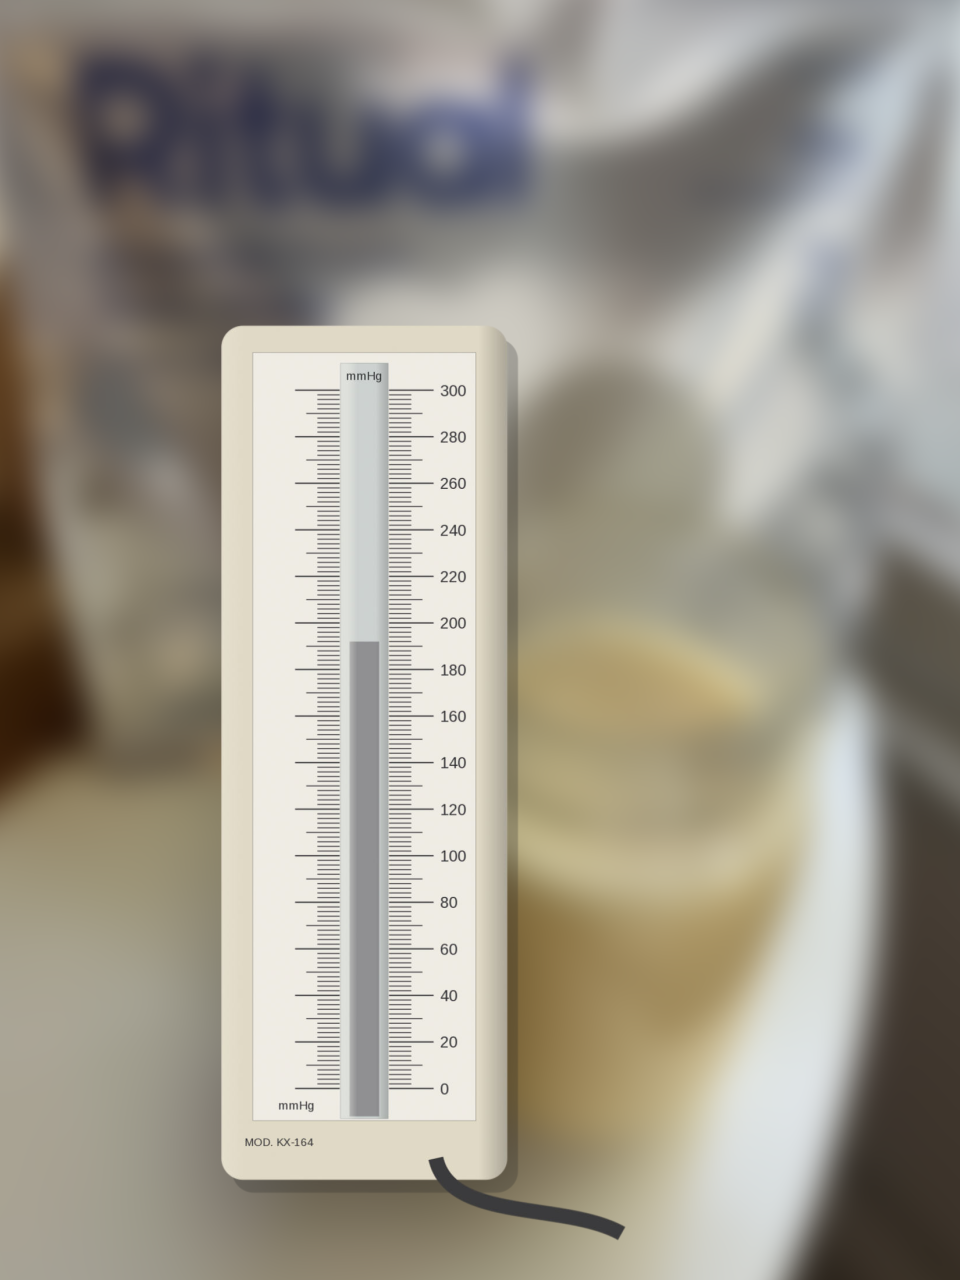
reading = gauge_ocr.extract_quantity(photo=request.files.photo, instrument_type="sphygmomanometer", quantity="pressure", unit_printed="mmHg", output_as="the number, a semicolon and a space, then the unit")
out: 192; mmHg
